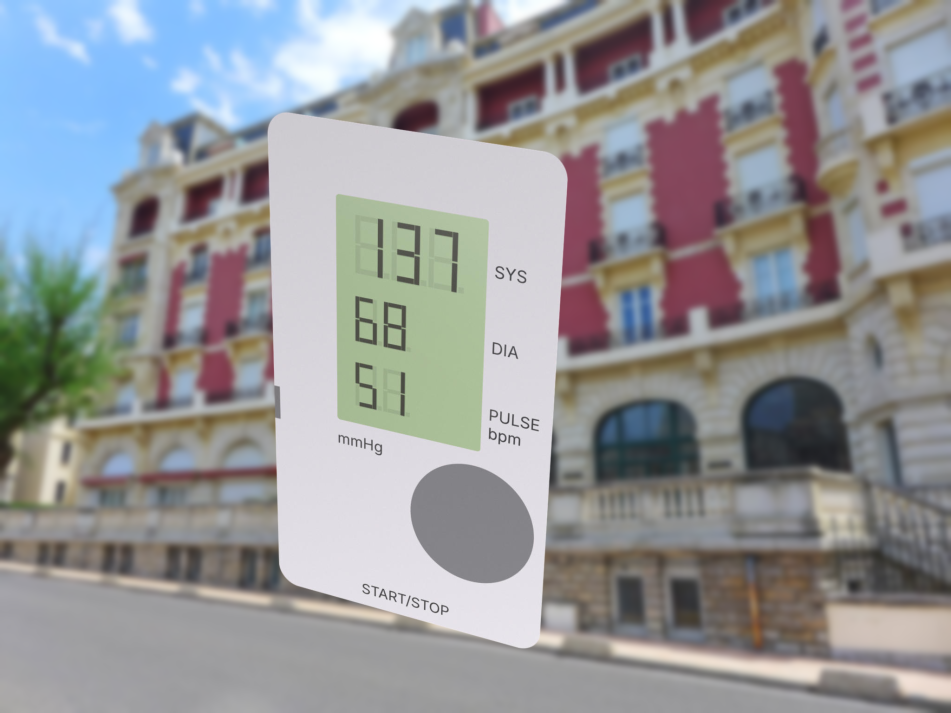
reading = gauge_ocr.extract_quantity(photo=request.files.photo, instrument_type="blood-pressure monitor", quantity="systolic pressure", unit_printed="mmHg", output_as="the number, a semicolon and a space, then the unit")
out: 137; mmHg
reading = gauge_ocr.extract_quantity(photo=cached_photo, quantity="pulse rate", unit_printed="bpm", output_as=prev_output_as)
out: 51; bpm
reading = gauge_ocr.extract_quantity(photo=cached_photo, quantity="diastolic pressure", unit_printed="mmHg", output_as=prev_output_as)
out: 68; mmHg
